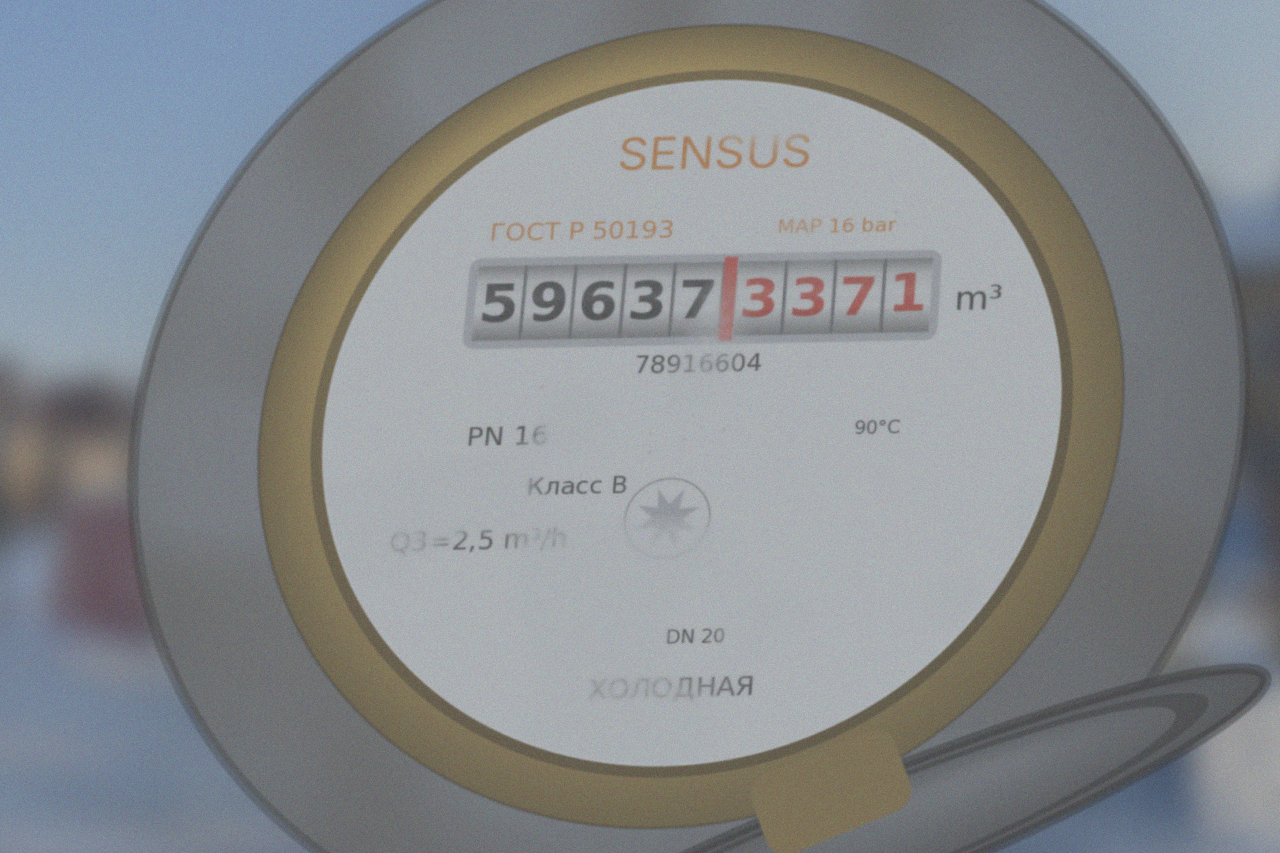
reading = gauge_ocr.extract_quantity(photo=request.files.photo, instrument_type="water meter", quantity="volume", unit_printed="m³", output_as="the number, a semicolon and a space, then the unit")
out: 59637.3371; m³
